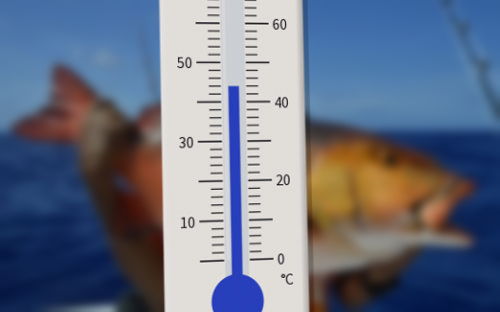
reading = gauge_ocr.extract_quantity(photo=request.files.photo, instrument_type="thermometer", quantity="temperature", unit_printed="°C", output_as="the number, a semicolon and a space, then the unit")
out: 44; °C
